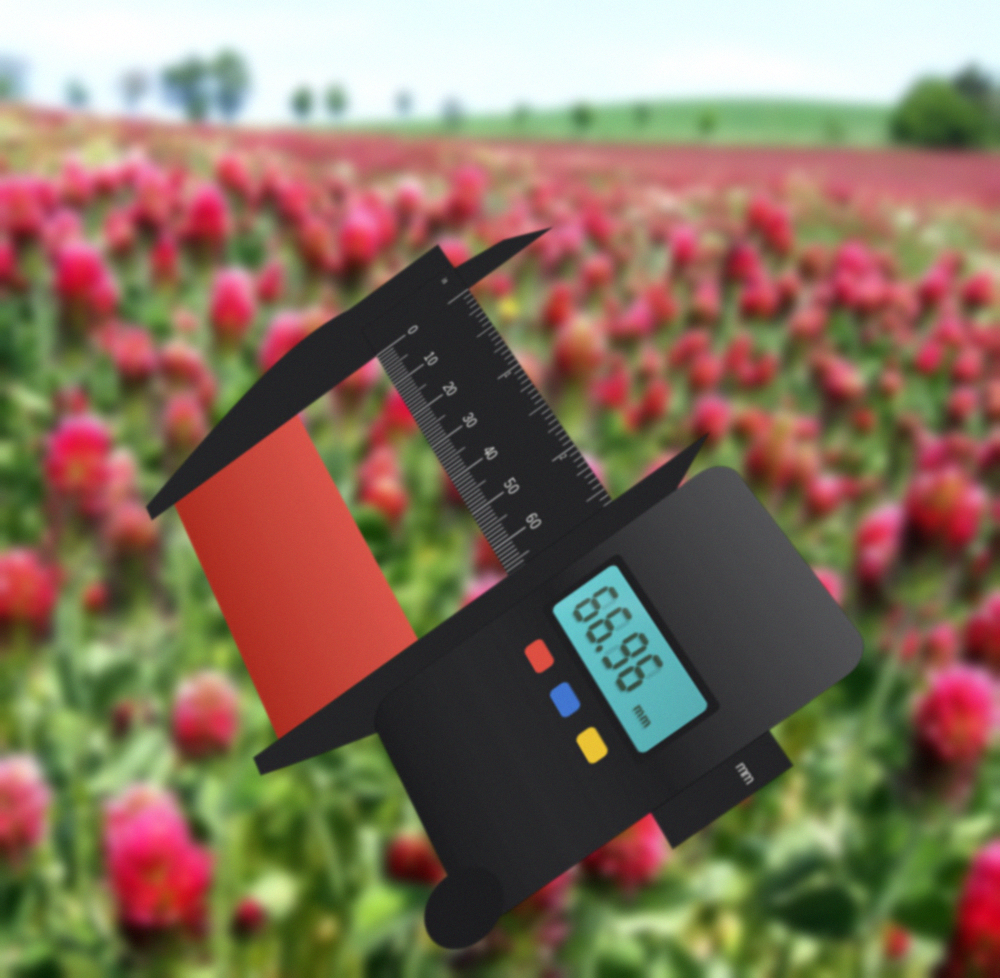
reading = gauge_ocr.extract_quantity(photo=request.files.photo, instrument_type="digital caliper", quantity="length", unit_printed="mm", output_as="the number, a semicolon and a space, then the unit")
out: 66.96; mm
